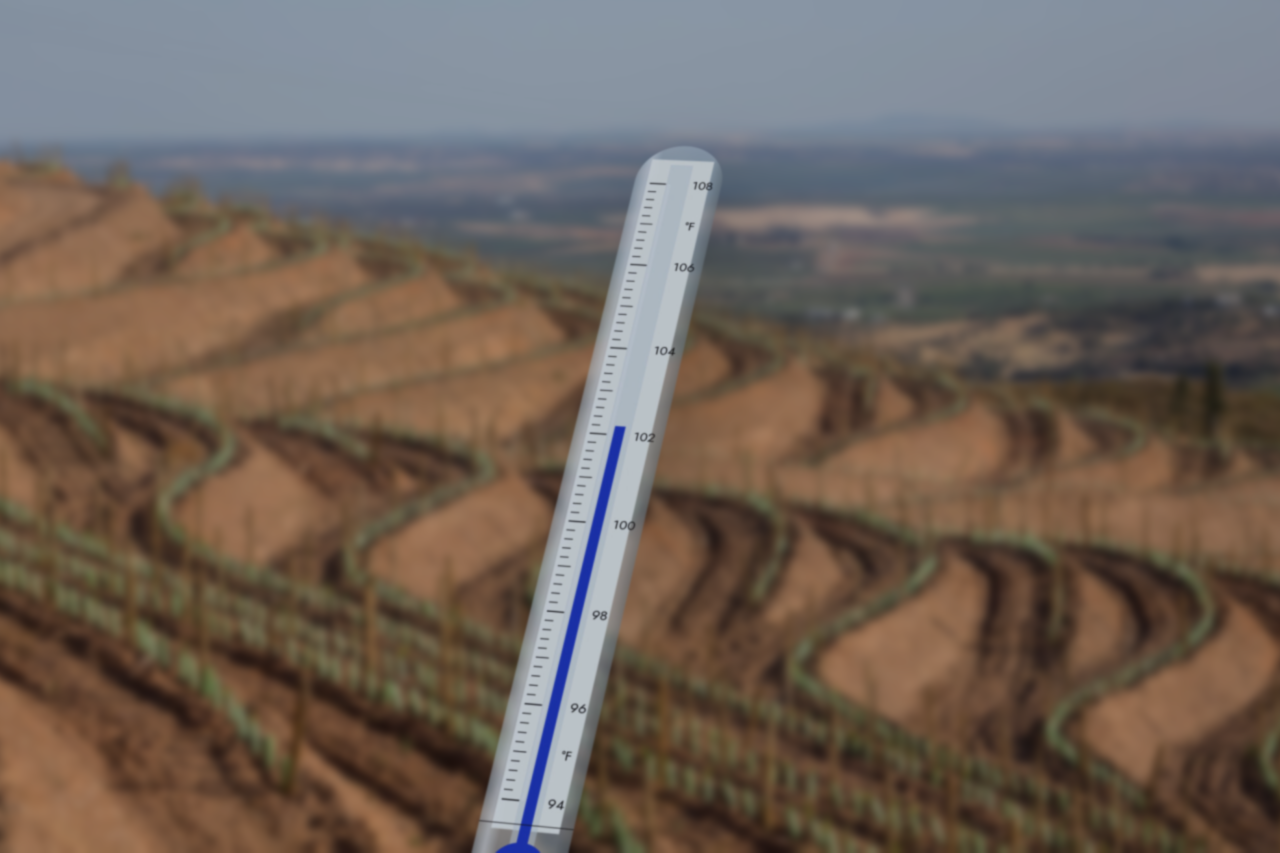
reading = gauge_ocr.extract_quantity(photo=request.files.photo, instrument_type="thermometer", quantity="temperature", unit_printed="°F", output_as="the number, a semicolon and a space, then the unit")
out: 102.2; °F
